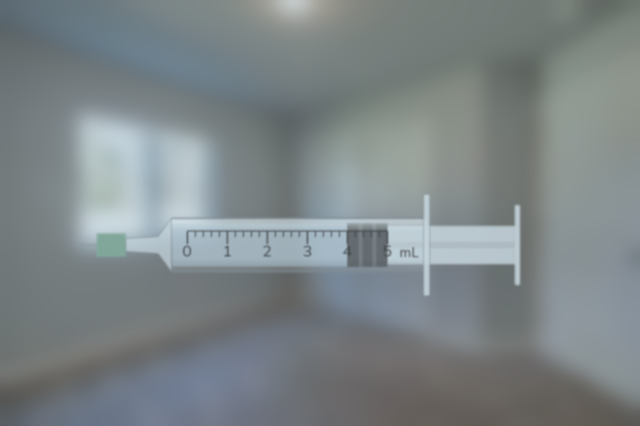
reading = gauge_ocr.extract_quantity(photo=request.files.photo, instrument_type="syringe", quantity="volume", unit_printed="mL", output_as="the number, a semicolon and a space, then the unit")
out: 4; mL
